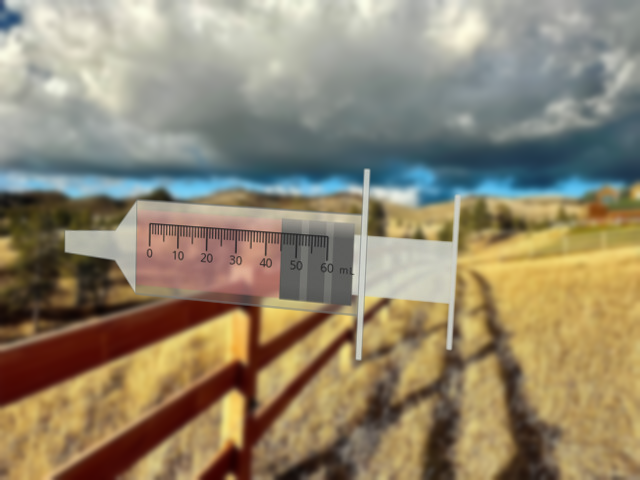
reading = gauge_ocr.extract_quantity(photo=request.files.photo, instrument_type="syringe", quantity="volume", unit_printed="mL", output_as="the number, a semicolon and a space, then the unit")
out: 45; mL
